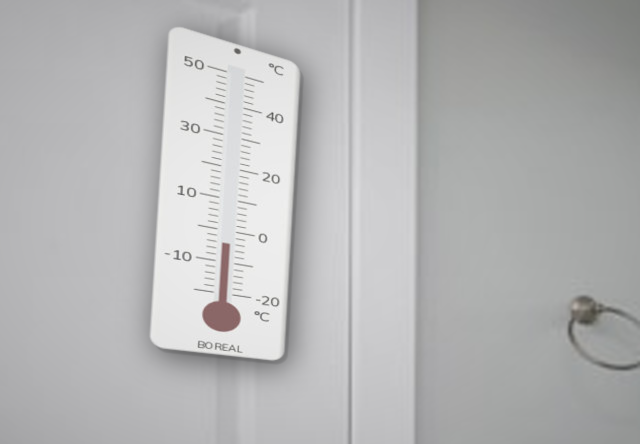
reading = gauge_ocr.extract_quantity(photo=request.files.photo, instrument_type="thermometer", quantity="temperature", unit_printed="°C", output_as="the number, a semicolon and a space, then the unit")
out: -4; °C
